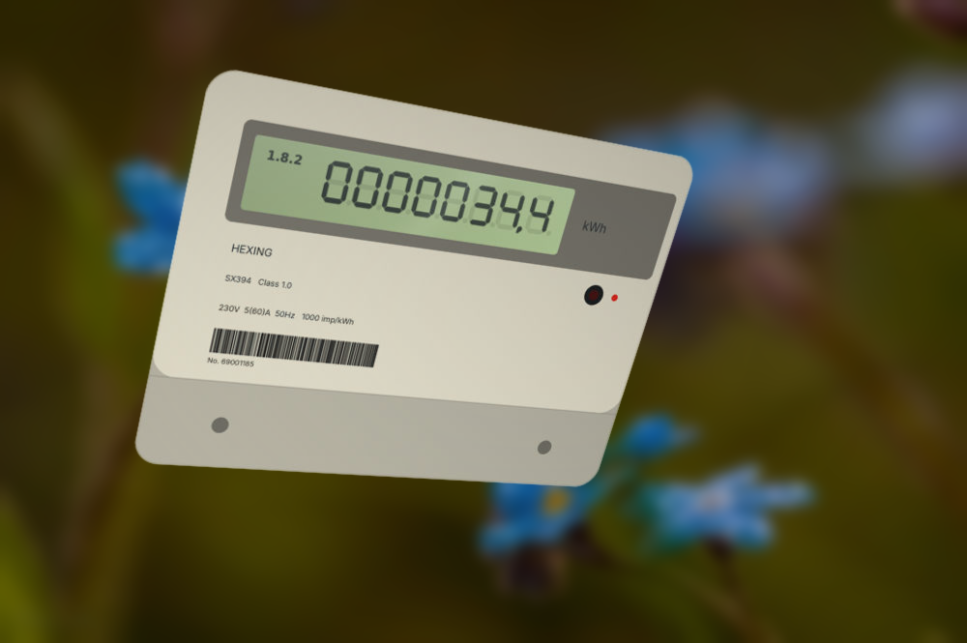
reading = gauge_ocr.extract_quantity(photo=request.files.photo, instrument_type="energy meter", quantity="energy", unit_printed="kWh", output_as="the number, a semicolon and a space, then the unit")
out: 34.4; kWh
